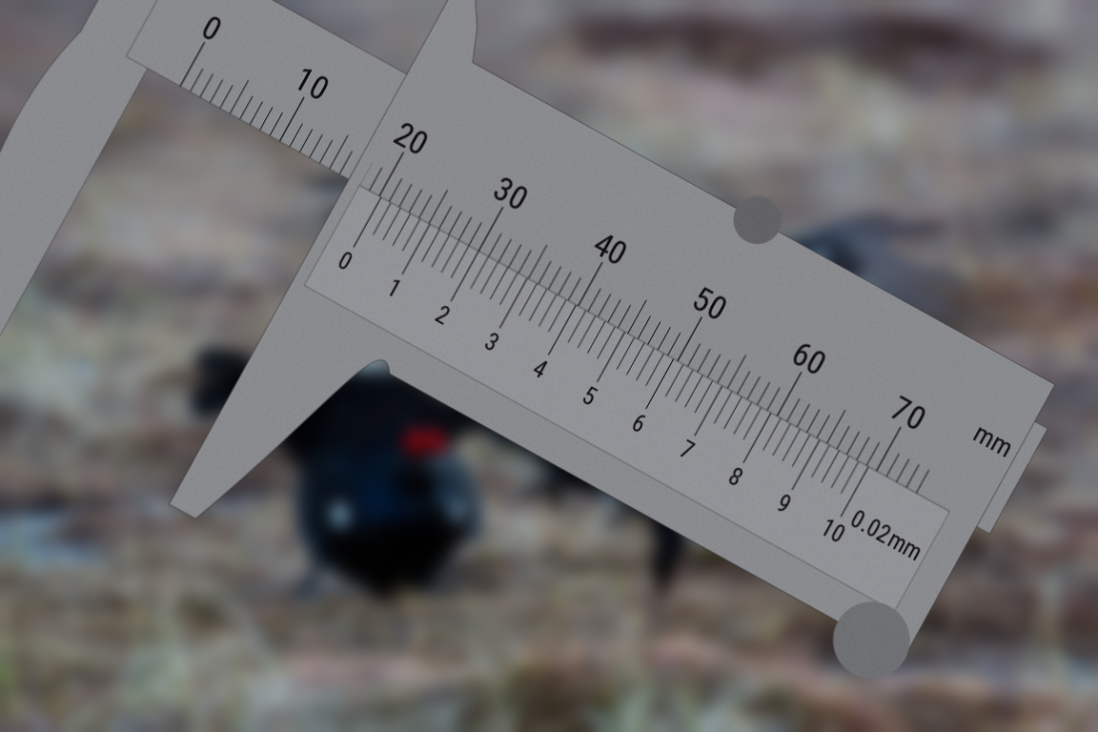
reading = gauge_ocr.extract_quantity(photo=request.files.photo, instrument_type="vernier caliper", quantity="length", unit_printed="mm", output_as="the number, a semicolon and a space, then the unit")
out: 20.2; mm
